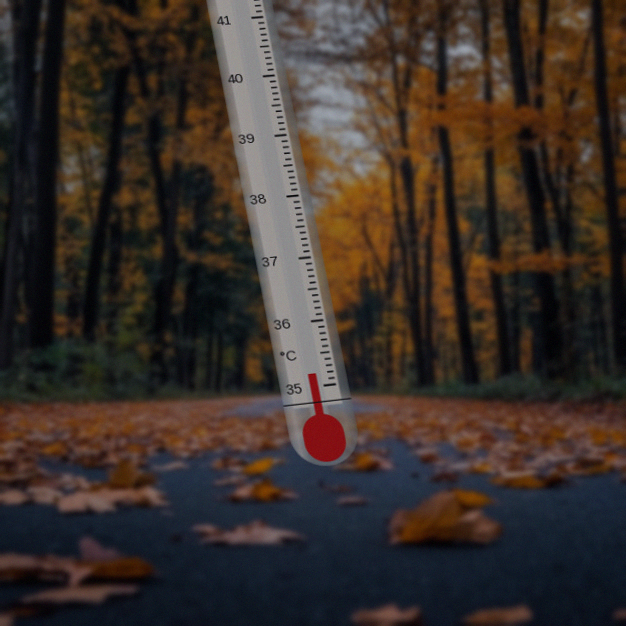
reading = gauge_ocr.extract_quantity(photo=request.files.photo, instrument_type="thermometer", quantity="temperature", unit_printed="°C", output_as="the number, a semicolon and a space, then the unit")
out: 35.2; °C
